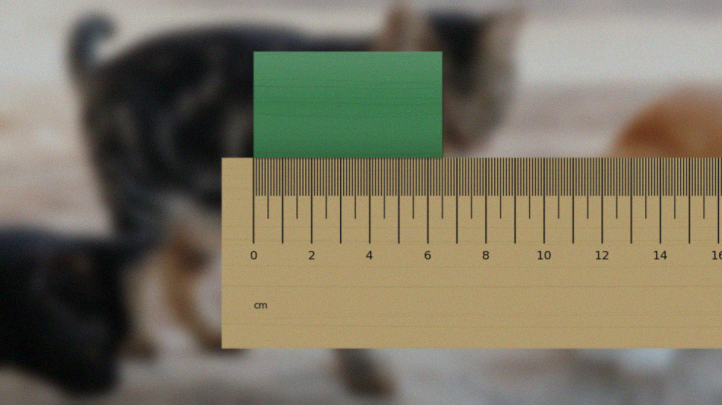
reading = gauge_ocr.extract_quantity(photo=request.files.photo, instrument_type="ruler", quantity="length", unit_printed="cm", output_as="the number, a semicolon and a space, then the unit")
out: 6.5; cm
